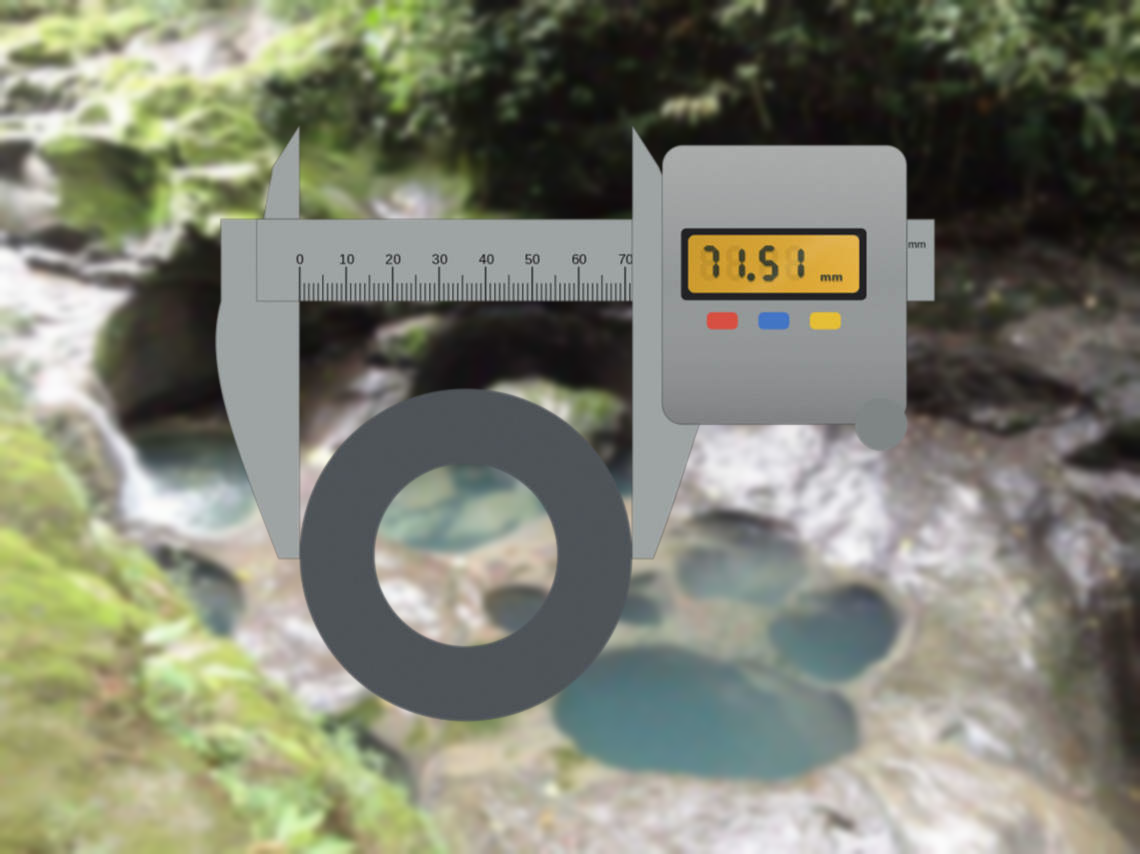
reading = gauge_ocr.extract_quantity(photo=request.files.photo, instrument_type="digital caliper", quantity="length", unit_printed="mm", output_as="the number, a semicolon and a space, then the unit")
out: 71.51; mm
